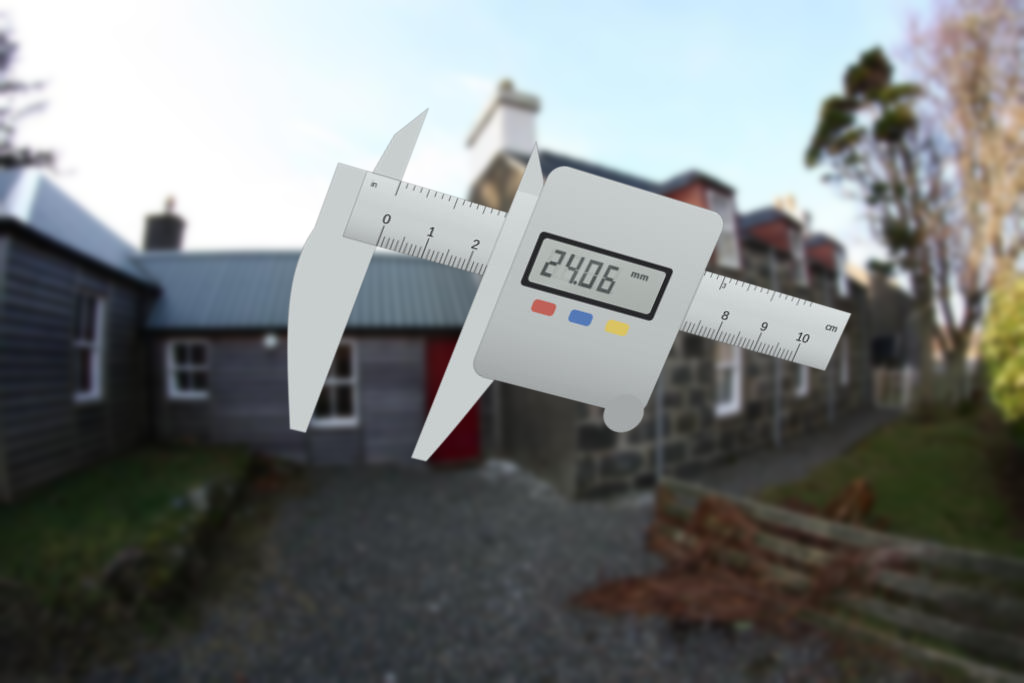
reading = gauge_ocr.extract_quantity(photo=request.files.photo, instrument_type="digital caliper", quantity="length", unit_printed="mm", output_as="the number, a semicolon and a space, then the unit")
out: 24.06; mm
